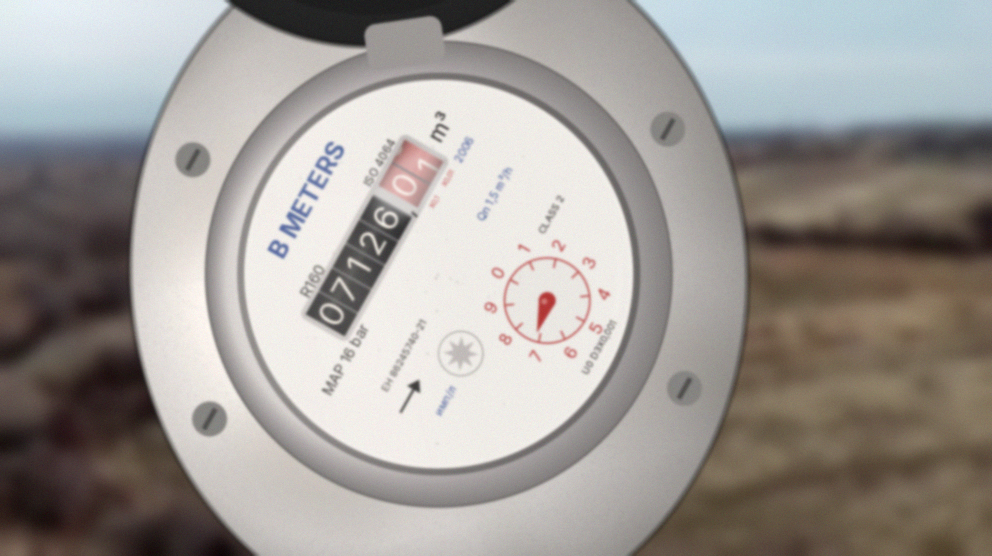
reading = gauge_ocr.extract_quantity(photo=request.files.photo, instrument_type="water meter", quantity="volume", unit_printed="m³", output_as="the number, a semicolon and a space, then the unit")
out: 7126.007; m³
